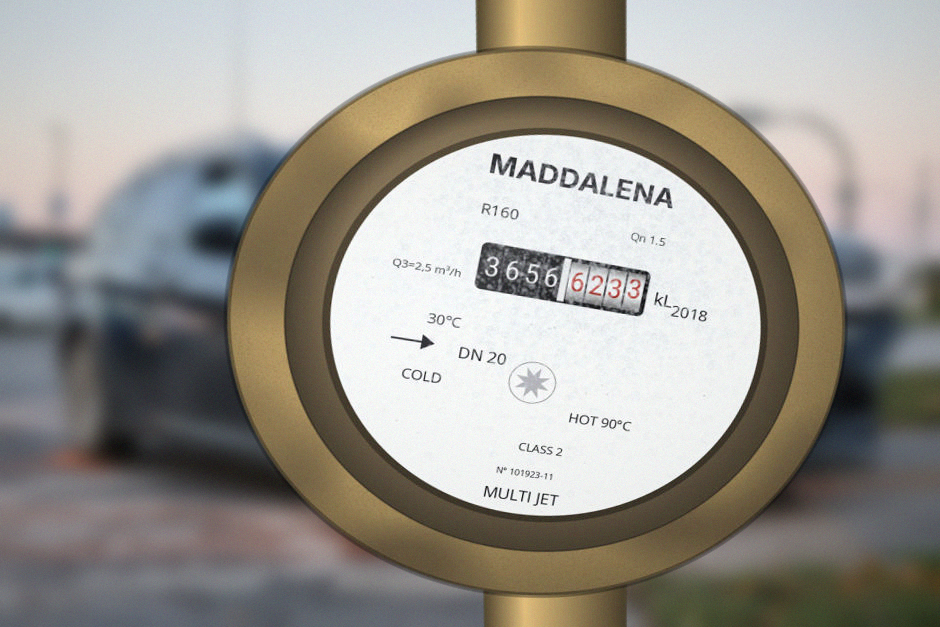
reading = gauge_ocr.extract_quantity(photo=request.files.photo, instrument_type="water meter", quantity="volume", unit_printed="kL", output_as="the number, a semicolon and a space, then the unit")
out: 3656.6233; kL
